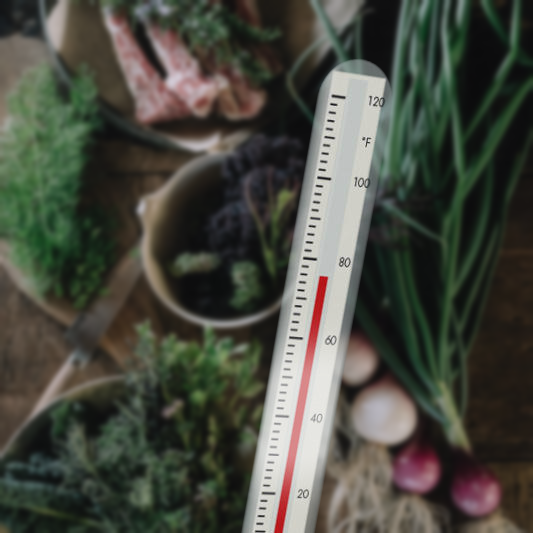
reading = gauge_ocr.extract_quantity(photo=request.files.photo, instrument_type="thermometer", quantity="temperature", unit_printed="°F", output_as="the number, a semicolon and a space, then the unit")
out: 76; °F
